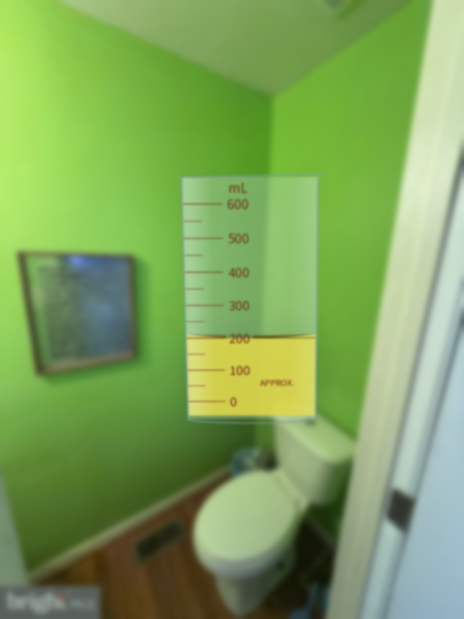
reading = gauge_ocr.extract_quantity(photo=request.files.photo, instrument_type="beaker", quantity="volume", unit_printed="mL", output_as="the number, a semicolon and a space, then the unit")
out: 200; mL
